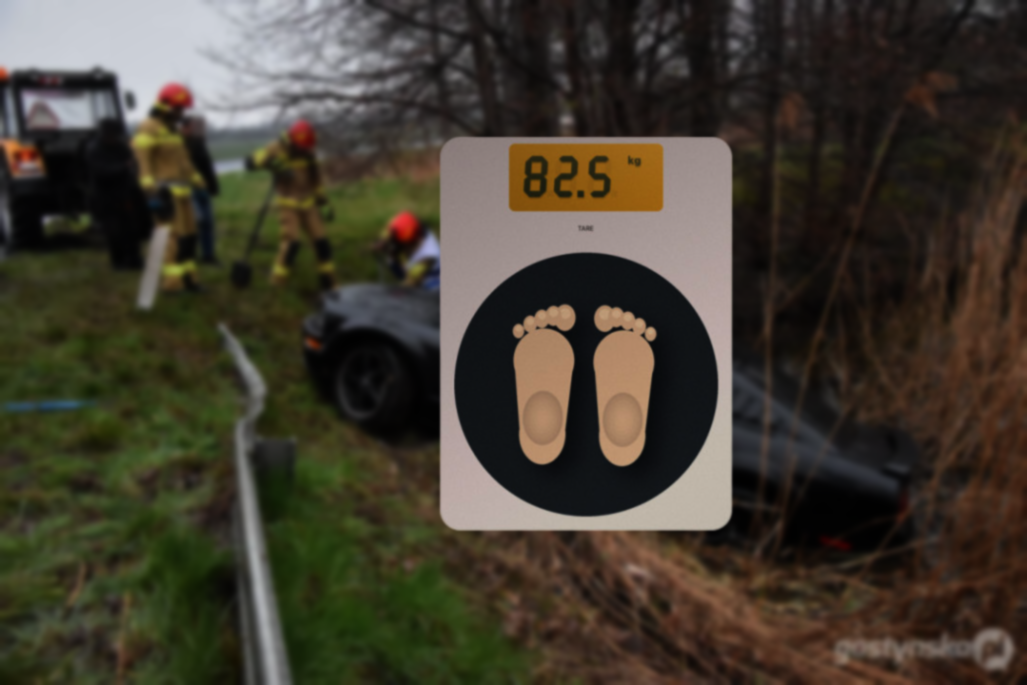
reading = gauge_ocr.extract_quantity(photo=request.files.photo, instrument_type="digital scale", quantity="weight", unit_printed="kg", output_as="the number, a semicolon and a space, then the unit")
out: 82.5; kg
